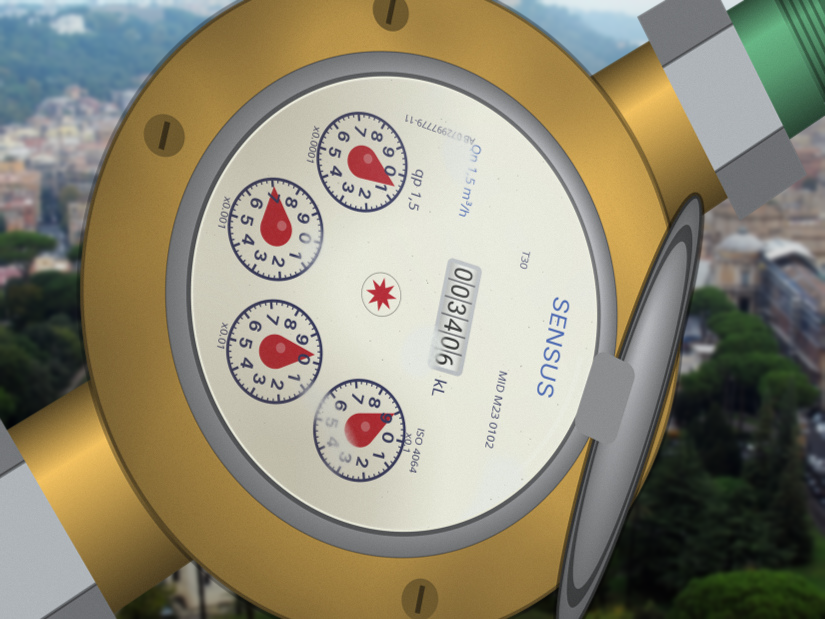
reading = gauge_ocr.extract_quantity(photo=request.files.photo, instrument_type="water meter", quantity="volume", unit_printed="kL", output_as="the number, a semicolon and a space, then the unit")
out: 3405.8970; kL
